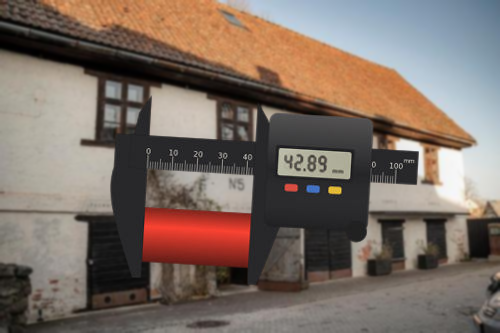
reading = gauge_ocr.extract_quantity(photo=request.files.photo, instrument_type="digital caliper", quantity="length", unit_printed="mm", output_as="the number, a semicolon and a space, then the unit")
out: 42.89; mm
